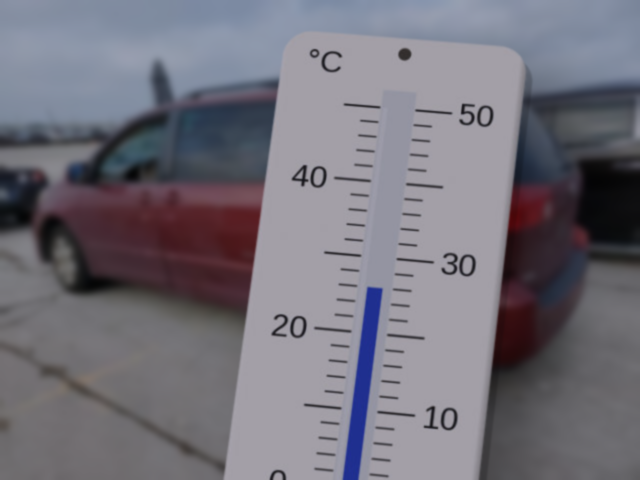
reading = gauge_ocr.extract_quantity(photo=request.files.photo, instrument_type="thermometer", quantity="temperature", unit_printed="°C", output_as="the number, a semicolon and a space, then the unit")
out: 26; °C
